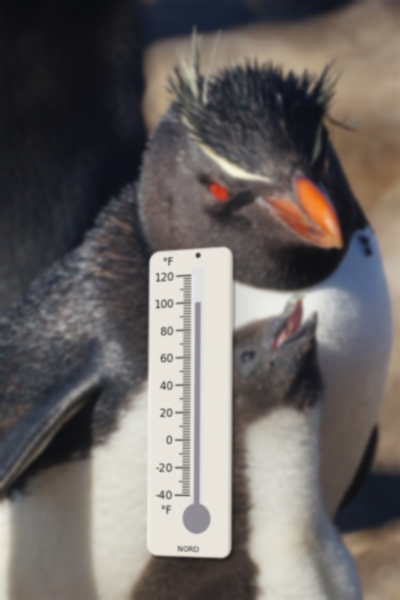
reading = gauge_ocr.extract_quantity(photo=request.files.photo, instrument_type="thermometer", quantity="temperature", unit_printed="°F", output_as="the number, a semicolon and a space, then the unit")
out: 100; °F
